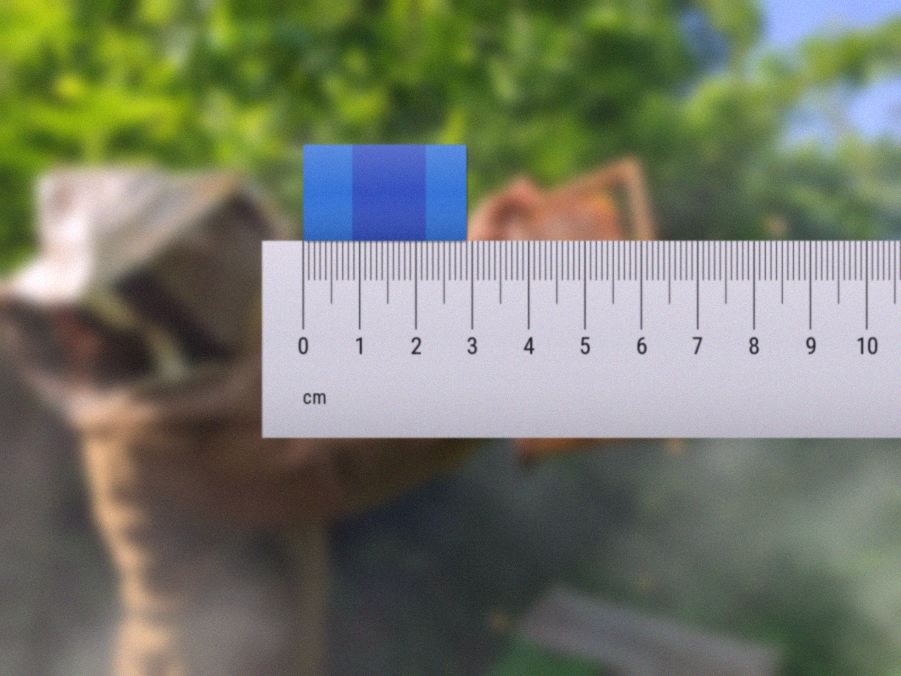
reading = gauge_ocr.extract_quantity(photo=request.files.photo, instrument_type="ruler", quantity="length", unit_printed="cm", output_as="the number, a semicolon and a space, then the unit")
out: 2.9; cm
